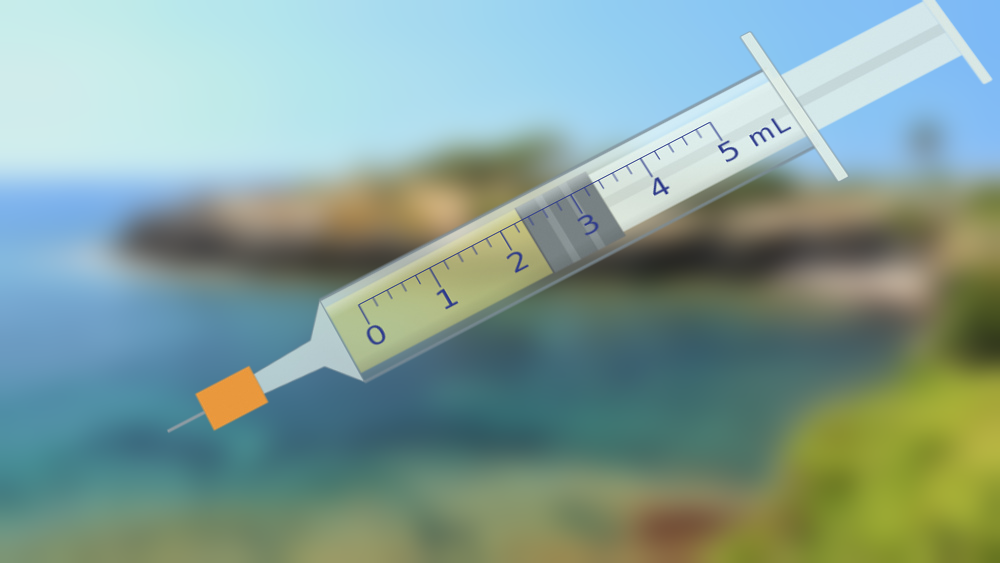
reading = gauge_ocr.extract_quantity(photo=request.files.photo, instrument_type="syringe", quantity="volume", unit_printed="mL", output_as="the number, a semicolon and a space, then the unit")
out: 2.3; mL
